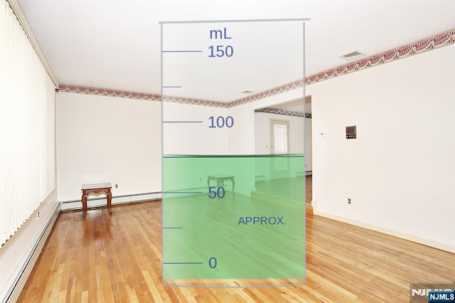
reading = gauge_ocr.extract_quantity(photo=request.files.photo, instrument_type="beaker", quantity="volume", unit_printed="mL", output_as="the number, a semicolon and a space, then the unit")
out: 75; mL
